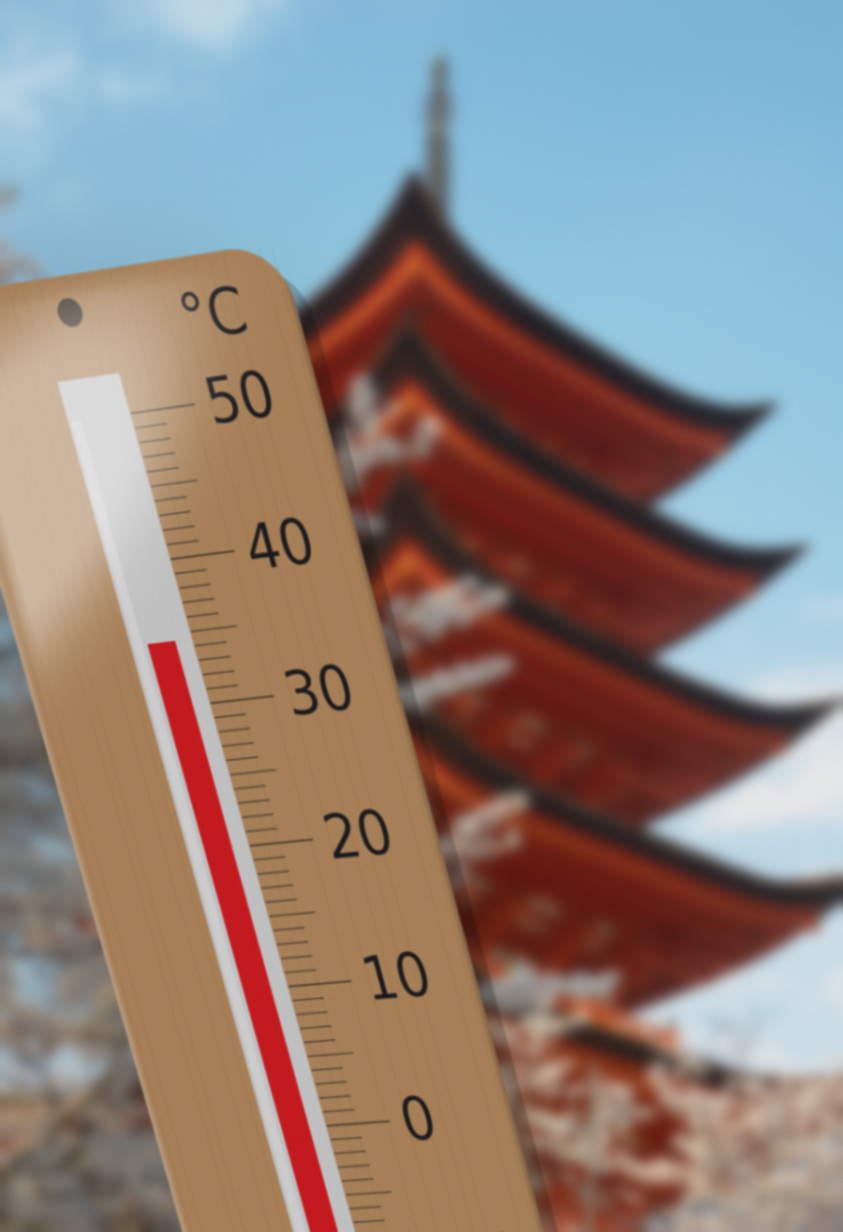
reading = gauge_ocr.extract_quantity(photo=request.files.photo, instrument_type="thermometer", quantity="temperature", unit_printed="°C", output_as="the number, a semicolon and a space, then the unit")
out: 34.5; °C
